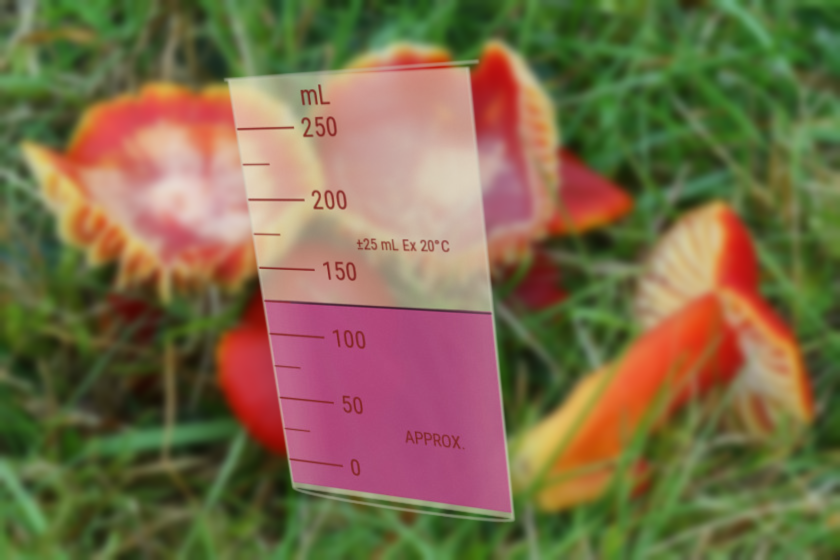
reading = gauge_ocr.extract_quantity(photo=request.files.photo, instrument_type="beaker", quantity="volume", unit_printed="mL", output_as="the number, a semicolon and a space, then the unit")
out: 125; mL
